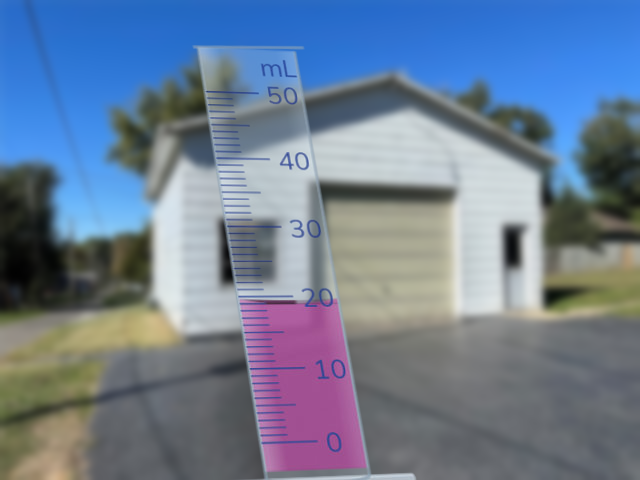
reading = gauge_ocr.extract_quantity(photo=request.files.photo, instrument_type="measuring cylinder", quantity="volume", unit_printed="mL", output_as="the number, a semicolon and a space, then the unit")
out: 19; mL
